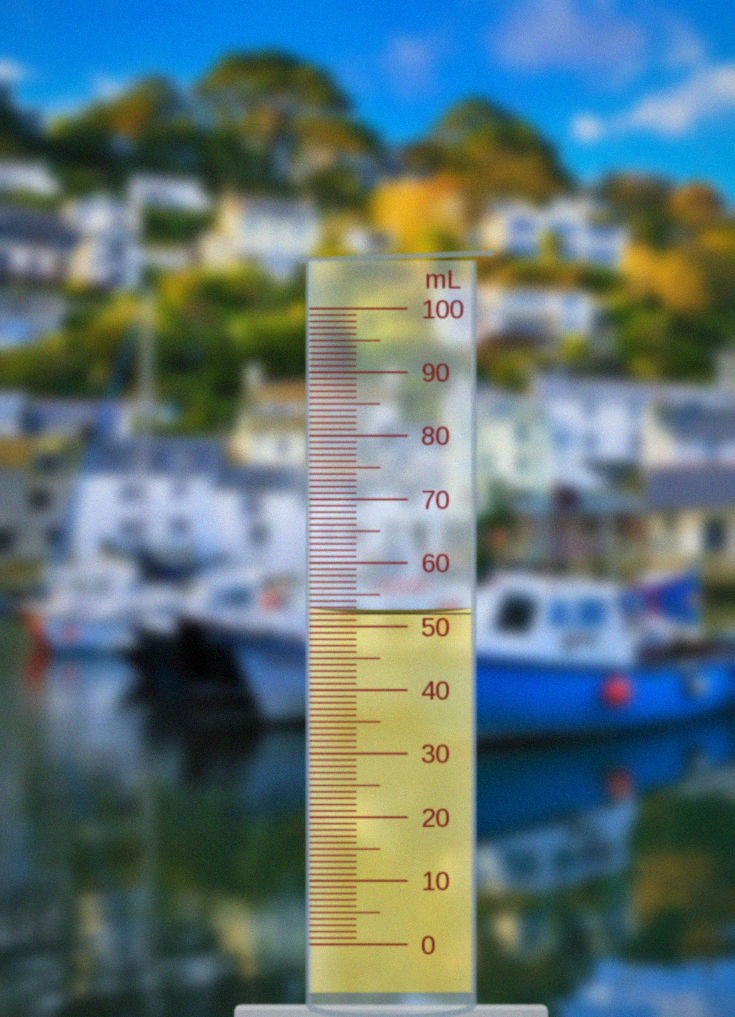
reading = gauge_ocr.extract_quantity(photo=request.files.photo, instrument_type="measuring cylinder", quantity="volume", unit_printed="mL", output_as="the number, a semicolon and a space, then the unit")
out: 52; mL
